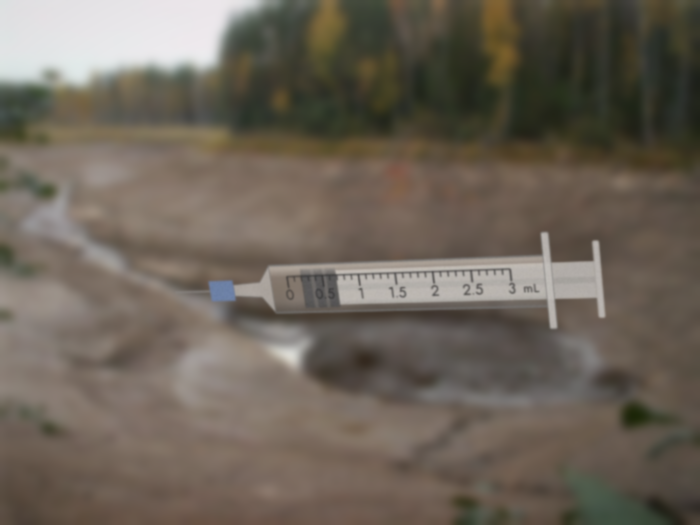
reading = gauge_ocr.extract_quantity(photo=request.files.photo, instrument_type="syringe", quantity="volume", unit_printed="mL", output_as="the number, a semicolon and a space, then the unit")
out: 0.2; mL
